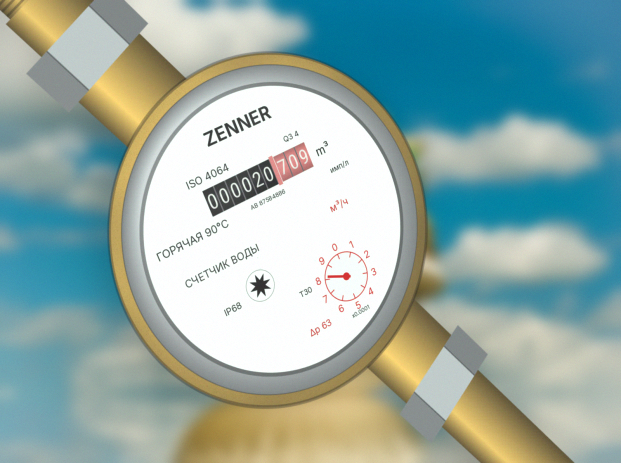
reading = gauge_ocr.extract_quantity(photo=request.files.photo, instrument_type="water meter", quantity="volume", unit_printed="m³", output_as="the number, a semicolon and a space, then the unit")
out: 20.7098; m³
